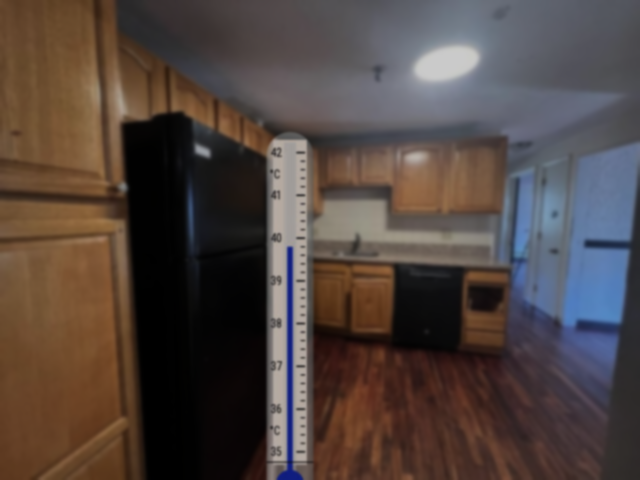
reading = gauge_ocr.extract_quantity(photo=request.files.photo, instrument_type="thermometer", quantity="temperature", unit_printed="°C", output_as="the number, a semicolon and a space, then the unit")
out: 39.8; °C
